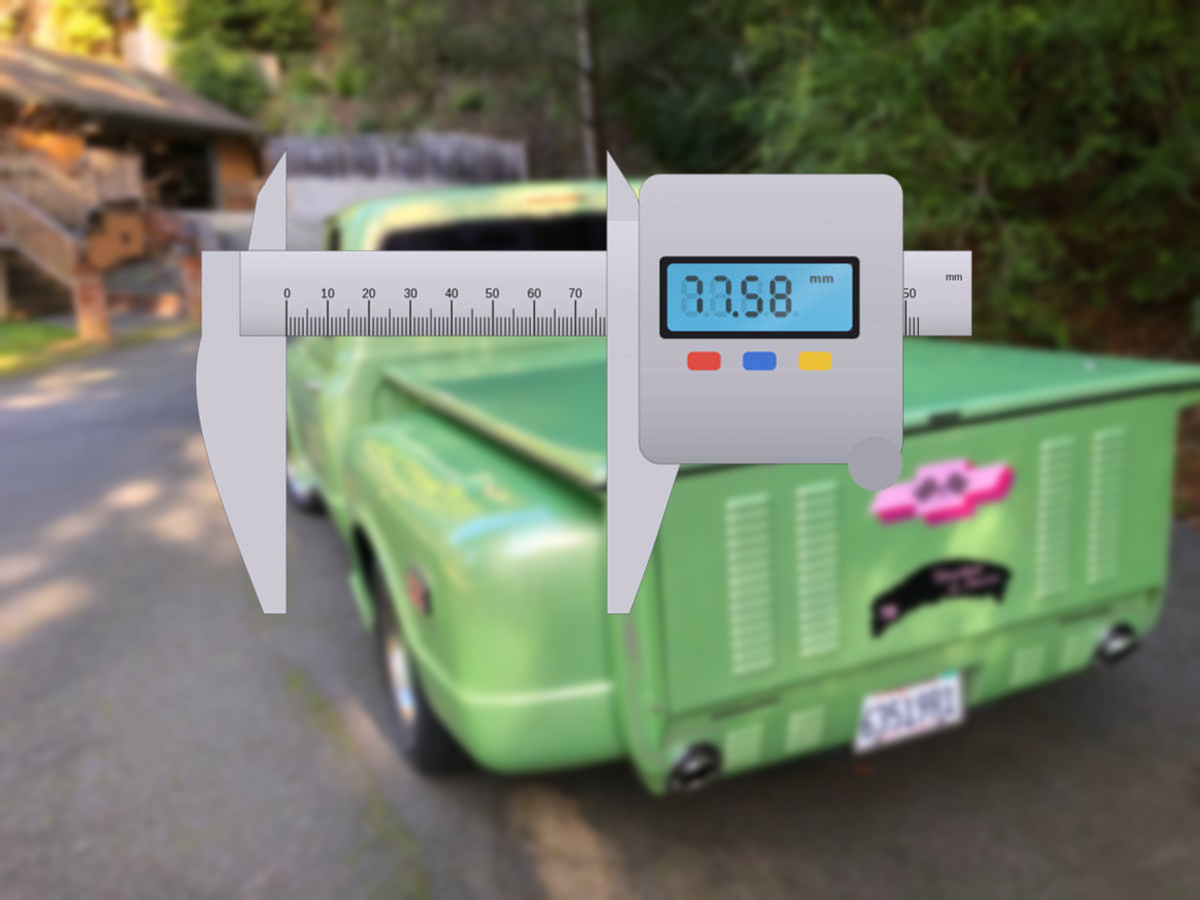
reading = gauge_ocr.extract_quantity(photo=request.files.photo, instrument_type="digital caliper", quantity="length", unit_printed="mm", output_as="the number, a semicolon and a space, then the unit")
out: 77.58; mm
